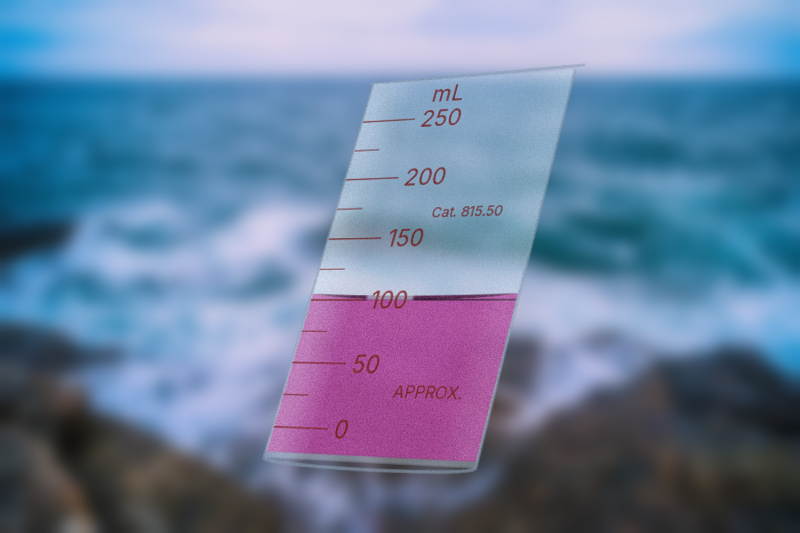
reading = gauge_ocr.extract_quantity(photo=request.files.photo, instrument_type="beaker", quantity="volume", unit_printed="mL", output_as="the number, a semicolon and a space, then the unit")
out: 100; mL
